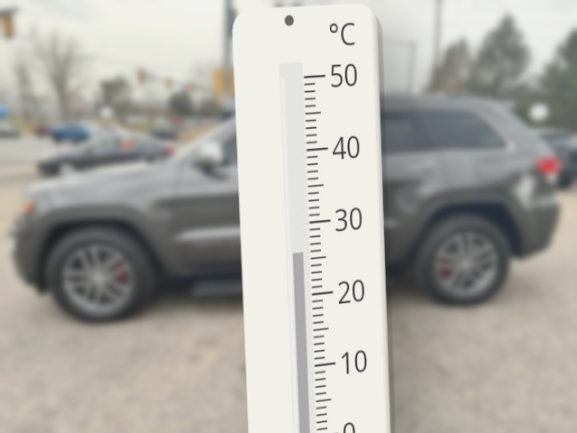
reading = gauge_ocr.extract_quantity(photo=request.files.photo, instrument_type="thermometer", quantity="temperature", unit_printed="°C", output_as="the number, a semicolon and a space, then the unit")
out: 26; °C
